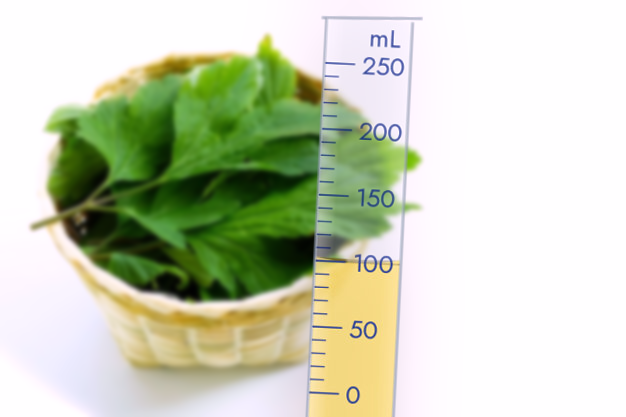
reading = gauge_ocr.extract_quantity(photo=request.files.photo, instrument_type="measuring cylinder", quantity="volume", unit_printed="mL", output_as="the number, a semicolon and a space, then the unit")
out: 100; mL
